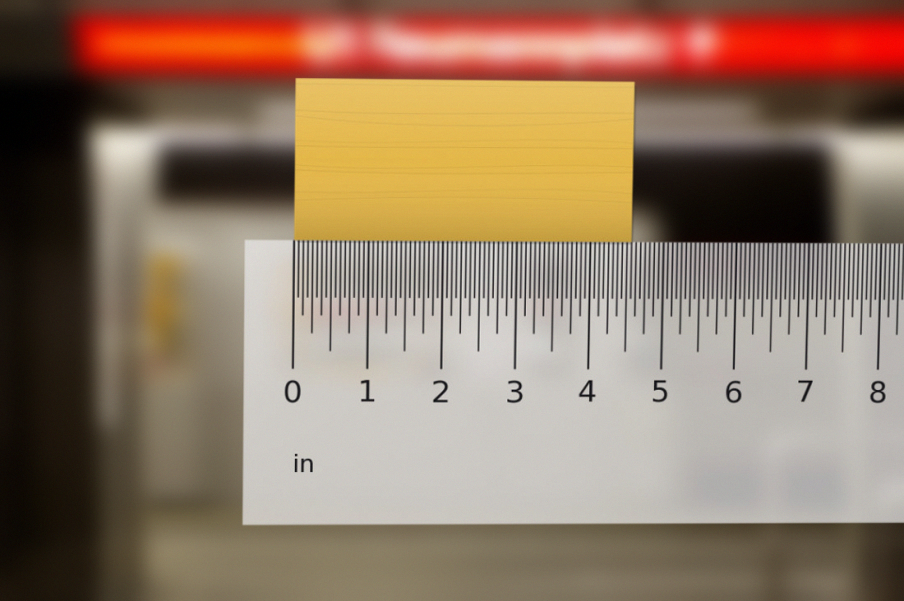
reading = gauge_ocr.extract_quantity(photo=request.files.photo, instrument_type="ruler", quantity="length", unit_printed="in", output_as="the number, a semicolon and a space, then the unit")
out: 4.5625; in
